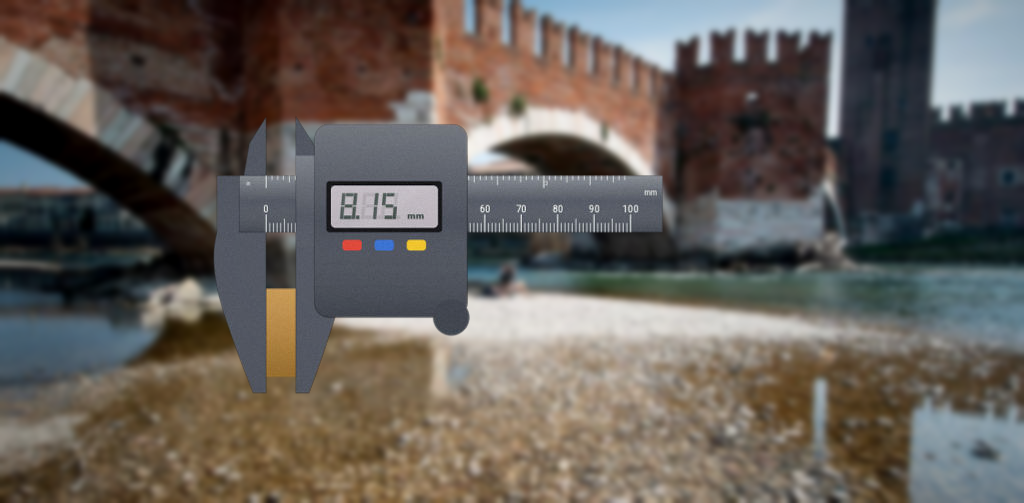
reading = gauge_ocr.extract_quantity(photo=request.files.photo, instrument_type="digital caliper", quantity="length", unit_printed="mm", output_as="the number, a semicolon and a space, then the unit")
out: 8.15; mm
